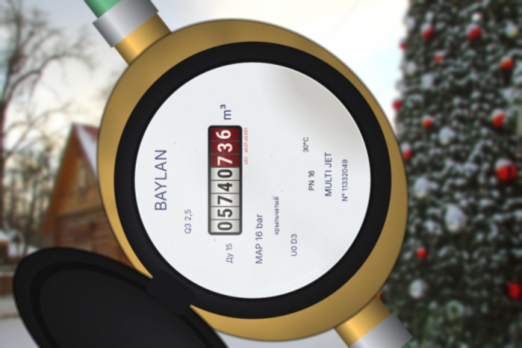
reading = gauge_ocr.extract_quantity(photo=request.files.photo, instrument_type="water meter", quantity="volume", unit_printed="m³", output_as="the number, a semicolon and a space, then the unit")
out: 5740.736; m³
